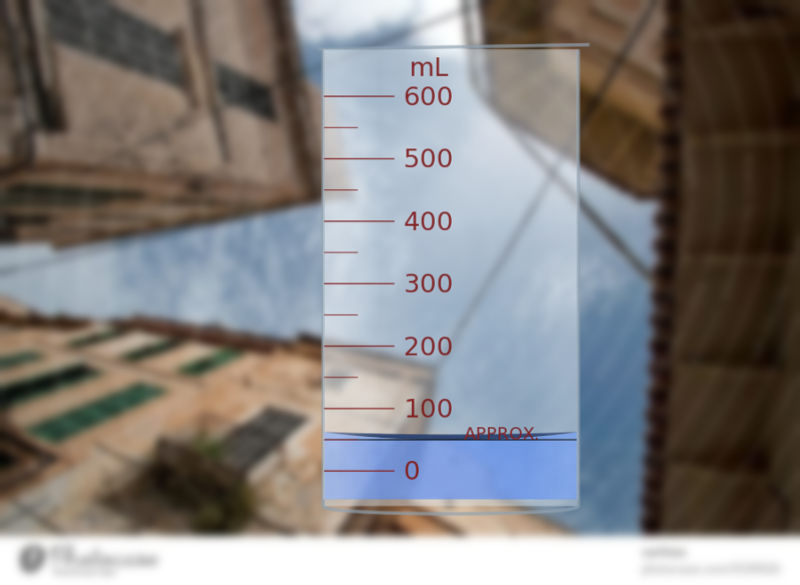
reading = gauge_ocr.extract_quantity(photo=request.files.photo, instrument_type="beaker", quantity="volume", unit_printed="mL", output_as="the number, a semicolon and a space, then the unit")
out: 50; mL
